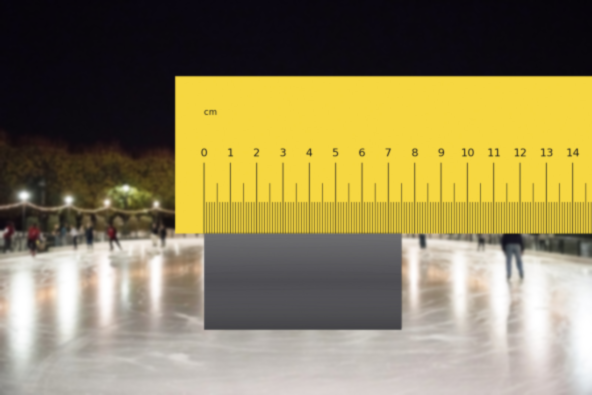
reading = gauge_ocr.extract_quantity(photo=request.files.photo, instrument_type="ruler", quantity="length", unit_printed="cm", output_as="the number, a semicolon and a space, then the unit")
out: 7.5; cm
